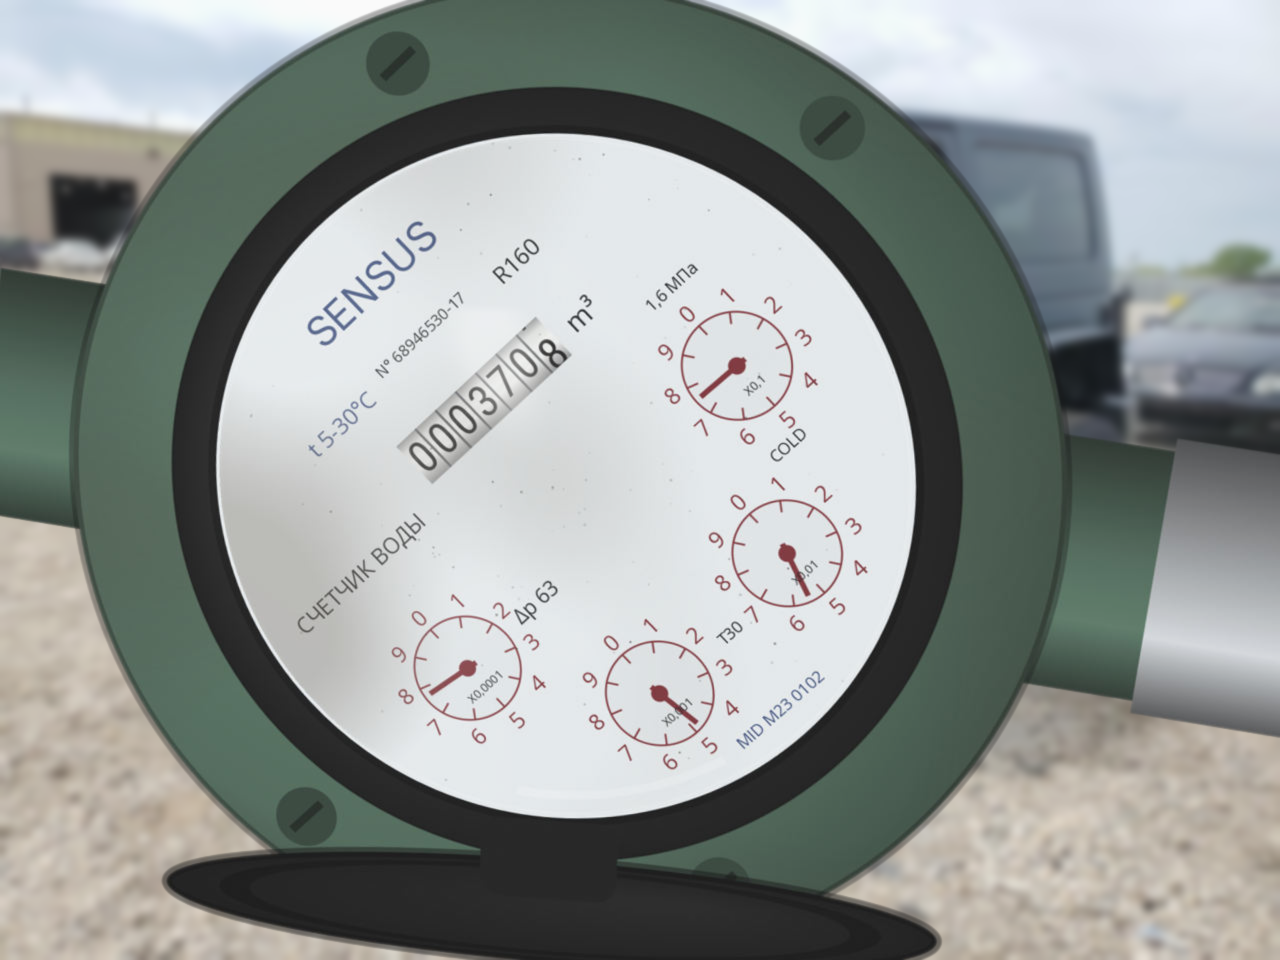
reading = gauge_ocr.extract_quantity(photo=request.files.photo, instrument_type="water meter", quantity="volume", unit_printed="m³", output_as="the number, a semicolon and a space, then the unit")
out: 3707.7547; m³
